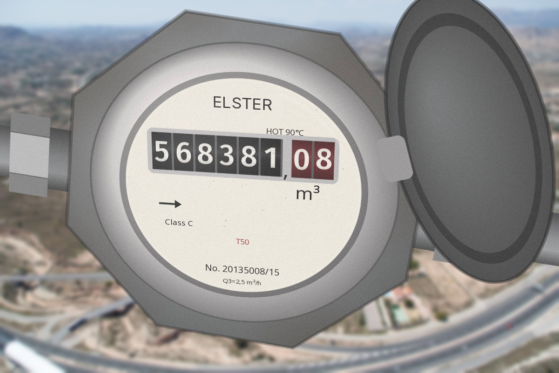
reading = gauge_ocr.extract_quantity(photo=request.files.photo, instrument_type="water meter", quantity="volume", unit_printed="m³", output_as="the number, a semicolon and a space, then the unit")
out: 568381.08; m³
